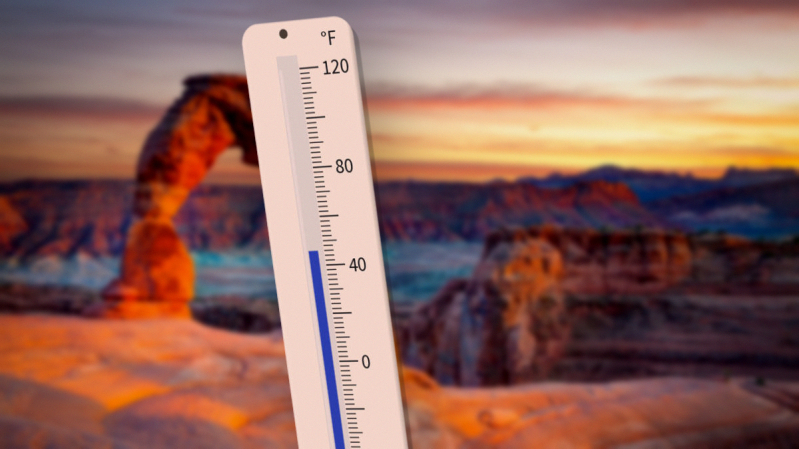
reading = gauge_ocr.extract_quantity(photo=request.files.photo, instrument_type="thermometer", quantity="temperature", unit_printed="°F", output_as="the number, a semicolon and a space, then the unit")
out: 46; °F
